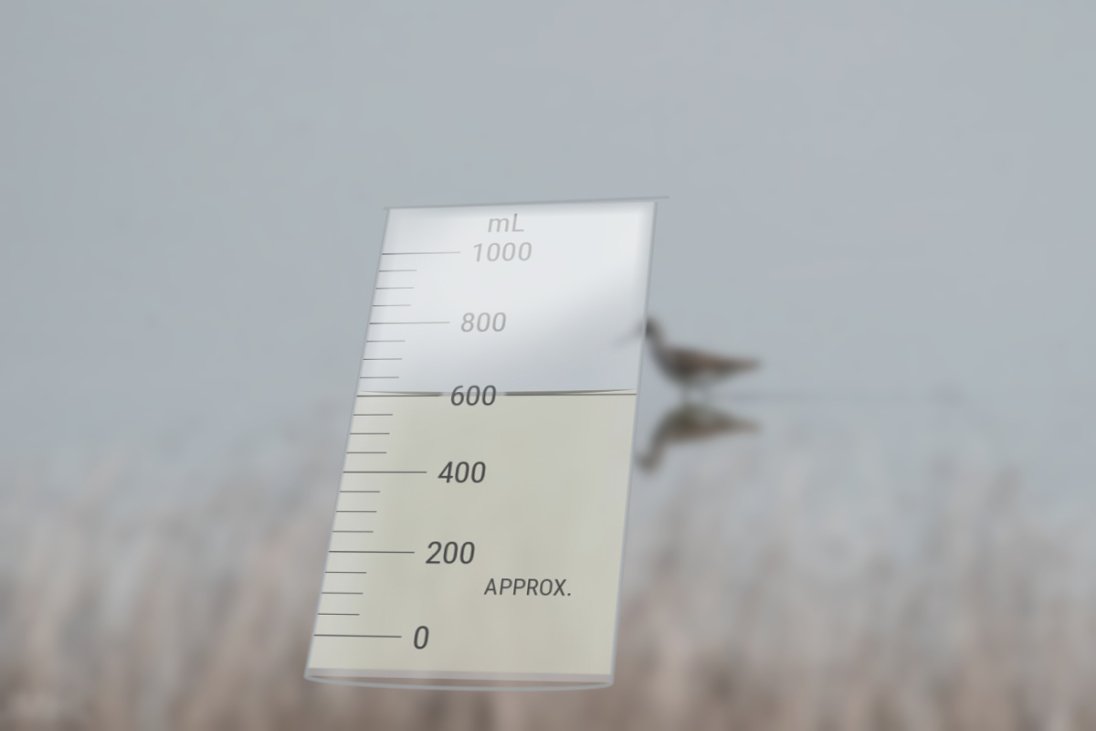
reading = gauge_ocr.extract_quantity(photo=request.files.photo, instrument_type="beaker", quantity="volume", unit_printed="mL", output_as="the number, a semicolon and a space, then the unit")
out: 600; mL
